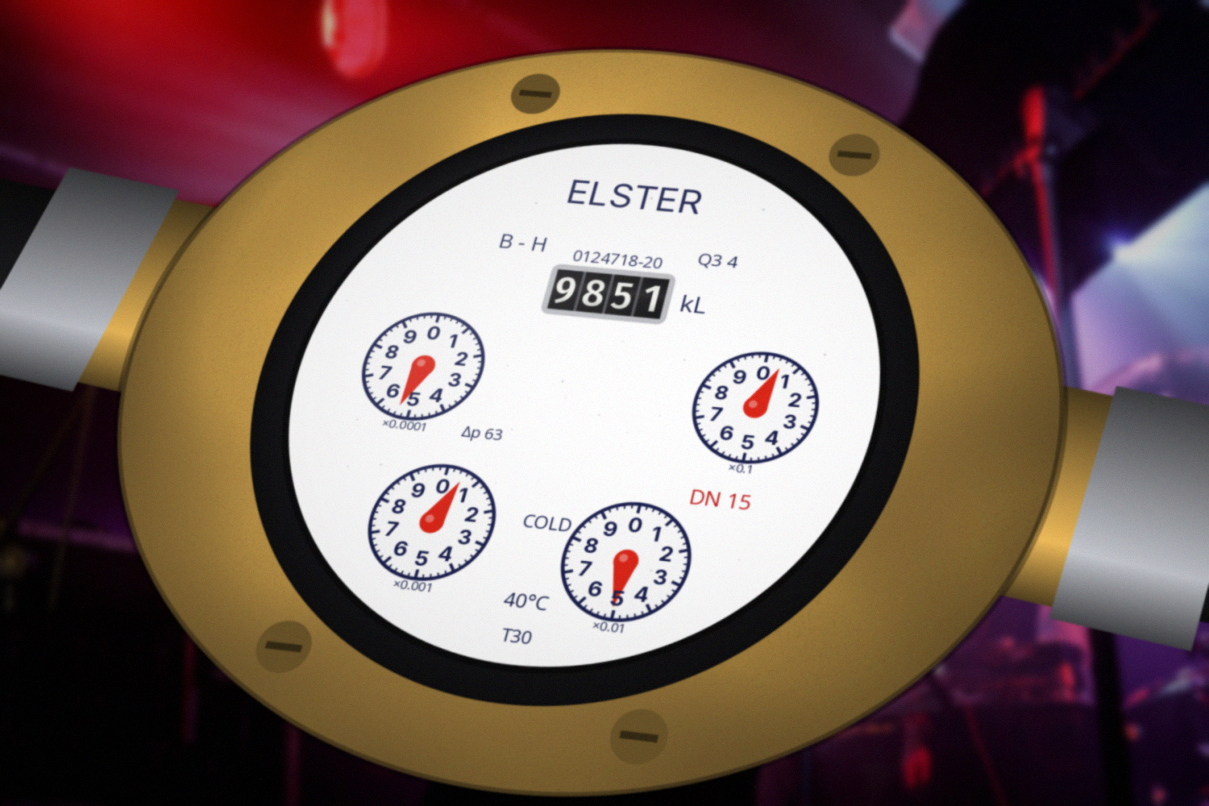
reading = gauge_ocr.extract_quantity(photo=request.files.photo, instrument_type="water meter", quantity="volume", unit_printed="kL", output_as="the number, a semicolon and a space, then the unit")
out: 9851.0505; kL
